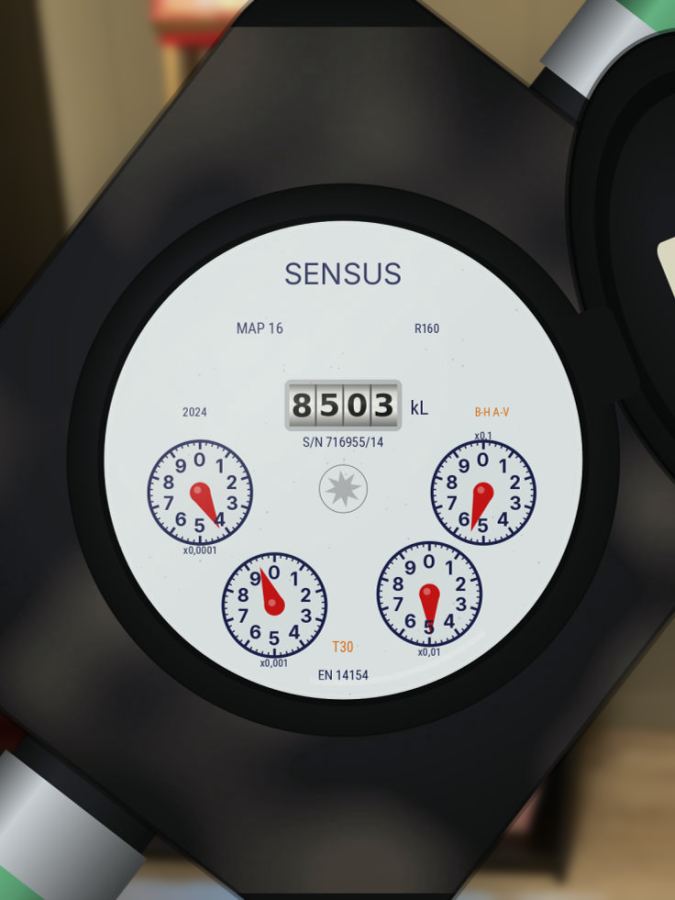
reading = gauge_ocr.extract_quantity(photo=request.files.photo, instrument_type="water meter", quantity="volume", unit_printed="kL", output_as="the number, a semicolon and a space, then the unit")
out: 8503.5494; kL
